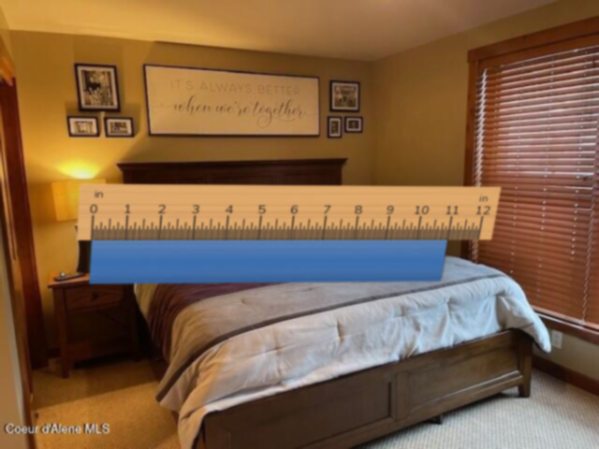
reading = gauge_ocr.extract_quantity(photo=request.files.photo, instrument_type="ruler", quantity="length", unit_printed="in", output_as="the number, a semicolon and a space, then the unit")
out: 11; in
